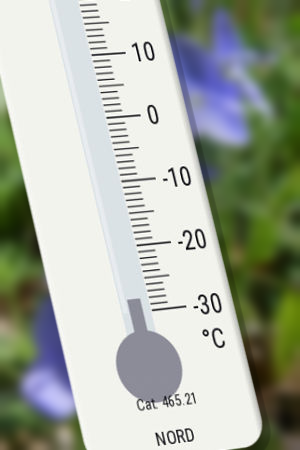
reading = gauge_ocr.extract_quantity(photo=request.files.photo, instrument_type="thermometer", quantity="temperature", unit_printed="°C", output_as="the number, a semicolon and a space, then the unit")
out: -28; °C
